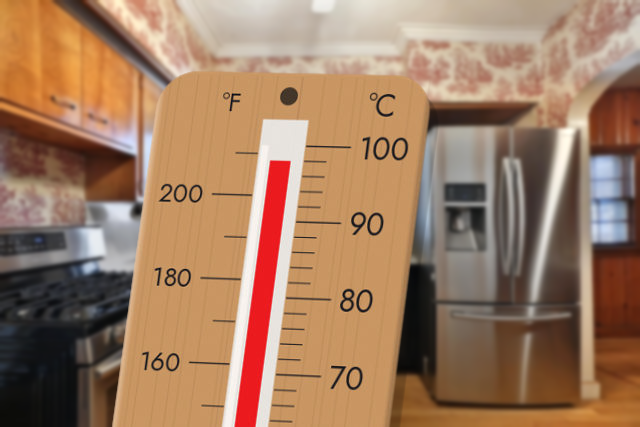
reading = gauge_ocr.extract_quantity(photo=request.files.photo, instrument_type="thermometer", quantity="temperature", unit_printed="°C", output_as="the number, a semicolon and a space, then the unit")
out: 98; °C
